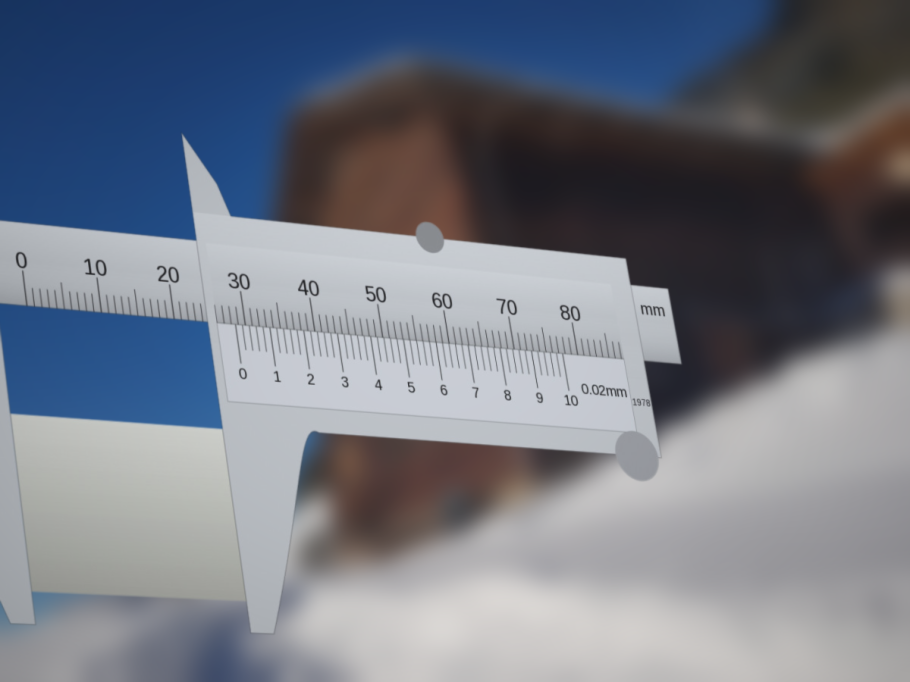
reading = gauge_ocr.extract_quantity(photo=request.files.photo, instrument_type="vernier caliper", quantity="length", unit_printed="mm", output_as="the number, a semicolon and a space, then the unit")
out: 28.6; mm
